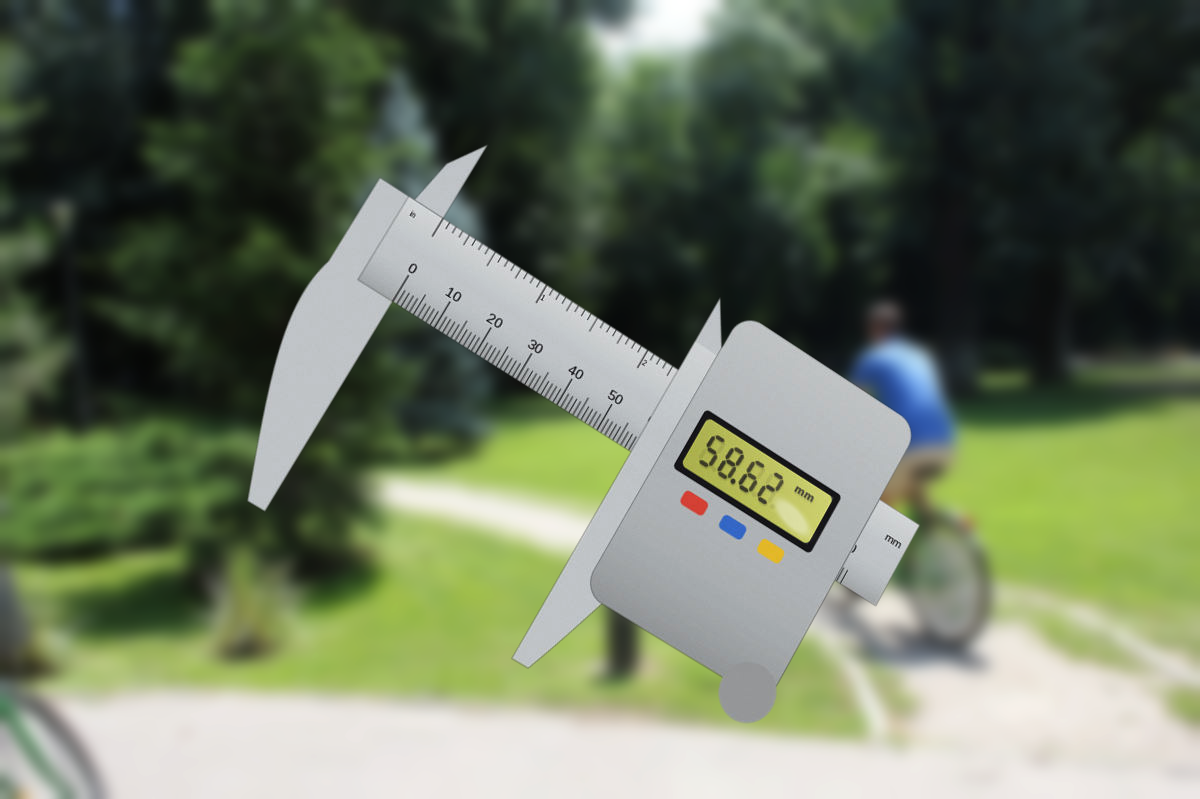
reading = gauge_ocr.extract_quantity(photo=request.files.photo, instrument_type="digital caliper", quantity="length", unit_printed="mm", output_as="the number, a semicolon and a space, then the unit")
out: 58.62; mm
